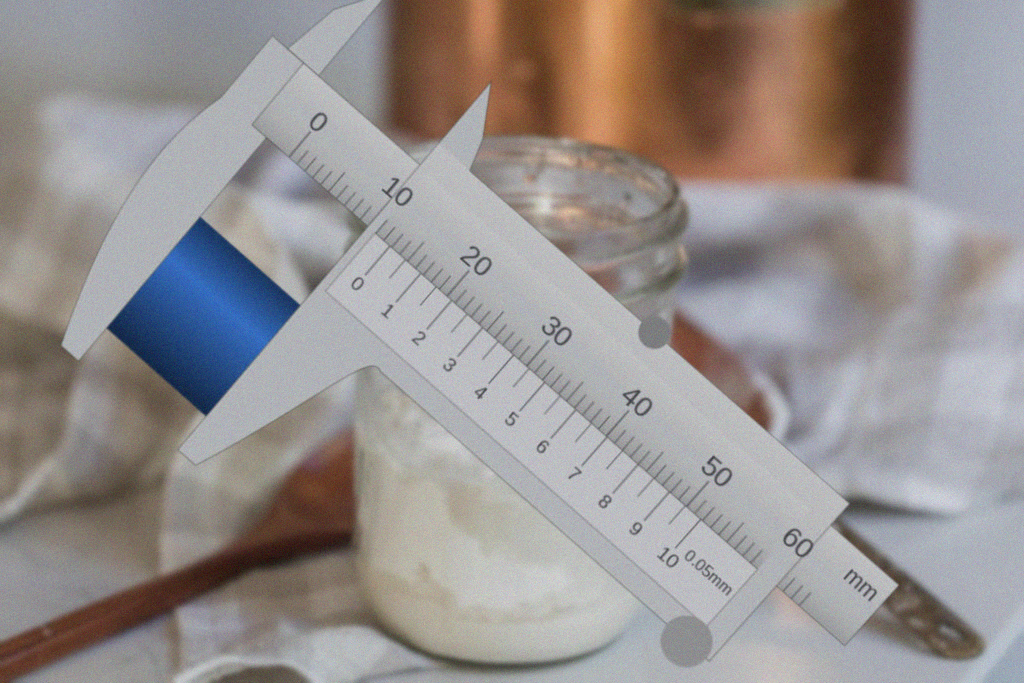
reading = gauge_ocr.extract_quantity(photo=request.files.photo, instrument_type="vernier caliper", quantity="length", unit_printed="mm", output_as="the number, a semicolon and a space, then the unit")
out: 12.8; mm
